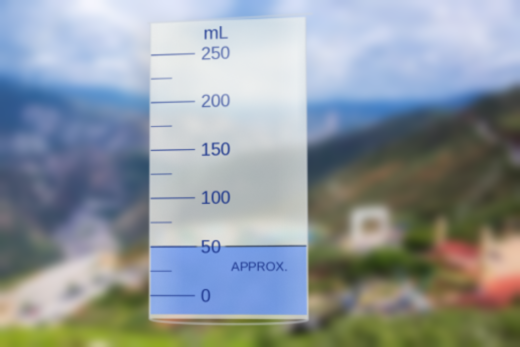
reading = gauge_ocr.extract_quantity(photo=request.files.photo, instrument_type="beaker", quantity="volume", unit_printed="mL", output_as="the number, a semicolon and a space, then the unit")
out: 50; mL
